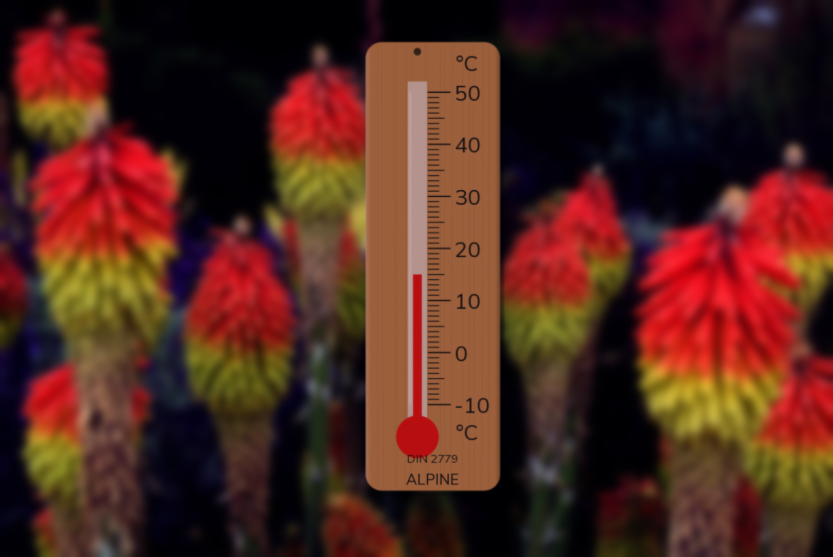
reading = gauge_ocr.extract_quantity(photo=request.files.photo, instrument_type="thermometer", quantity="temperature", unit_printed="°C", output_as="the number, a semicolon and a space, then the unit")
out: 15; °C
